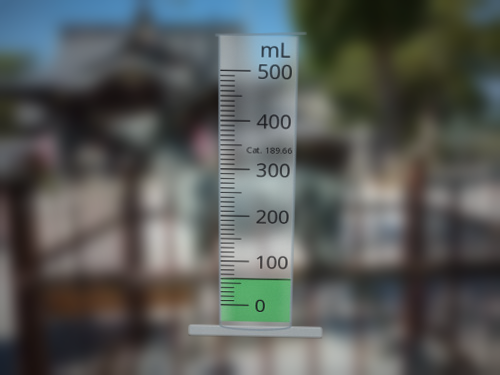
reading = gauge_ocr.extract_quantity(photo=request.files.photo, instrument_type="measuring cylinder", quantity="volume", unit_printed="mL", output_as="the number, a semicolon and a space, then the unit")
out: 60; mL
